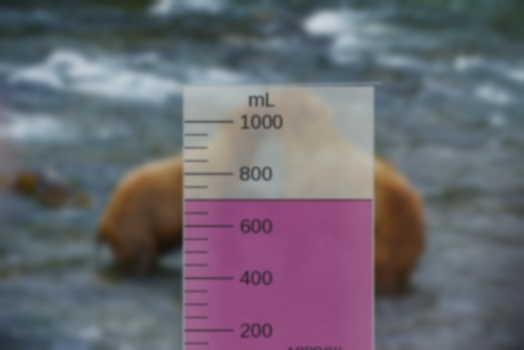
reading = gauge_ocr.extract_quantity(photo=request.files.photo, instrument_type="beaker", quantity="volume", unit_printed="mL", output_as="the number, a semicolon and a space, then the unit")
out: 700; mL
